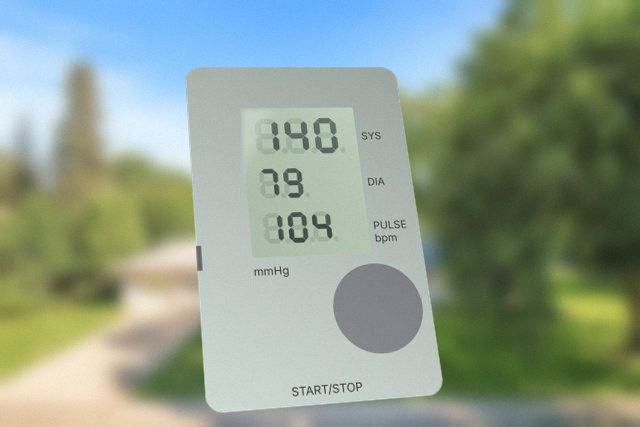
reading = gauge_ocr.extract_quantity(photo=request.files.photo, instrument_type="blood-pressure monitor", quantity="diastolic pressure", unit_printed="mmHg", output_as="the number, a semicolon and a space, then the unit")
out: 79; mmHg
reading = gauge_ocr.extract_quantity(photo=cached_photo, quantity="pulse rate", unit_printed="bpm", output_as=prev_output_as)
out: 104; bpm
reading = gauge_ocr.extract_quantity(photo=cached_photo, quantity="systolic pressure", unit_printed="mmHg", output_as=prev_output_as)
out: 140; mmHg
